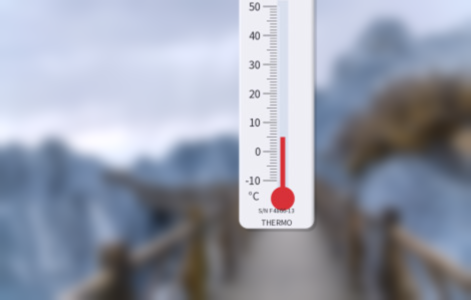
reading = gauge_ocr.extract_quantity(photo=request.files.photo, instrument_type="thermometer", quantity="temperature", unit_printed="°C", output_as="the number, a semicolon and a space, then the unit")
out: 5; °C
